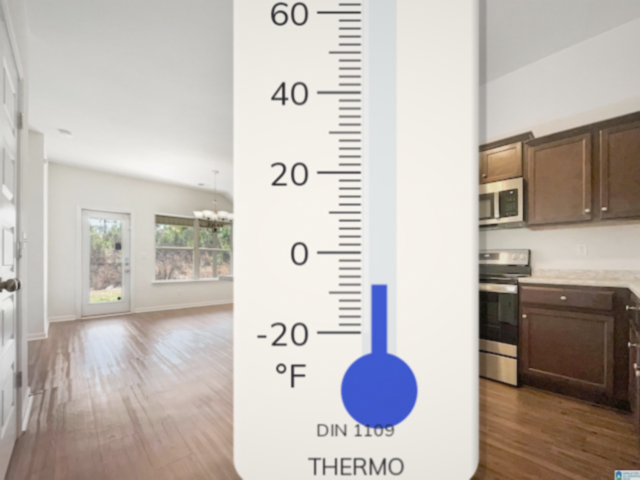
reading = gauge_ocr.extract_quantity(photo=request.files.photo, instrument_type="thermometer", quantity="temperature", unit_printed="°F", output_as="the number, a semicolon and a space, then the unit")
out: -8; °F
